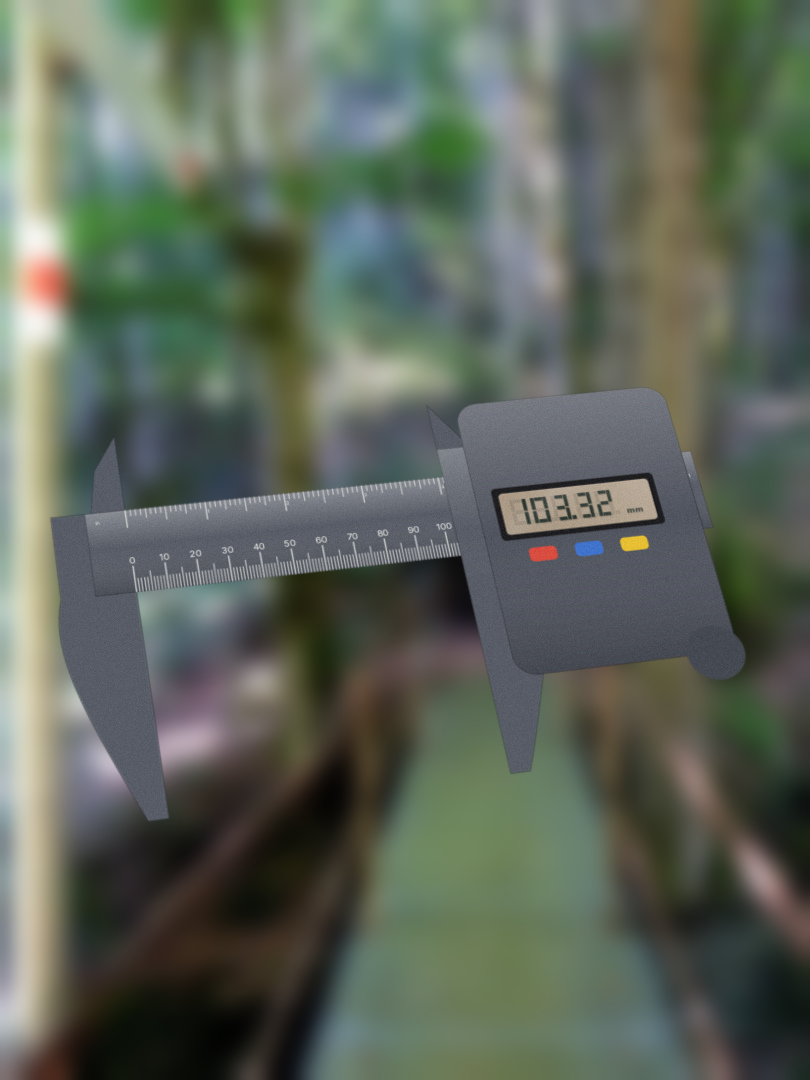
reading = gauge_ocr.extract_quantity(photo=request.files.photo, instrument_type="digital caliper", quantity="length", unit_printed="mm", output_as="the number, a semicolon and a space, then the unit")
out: 103.32; mm
